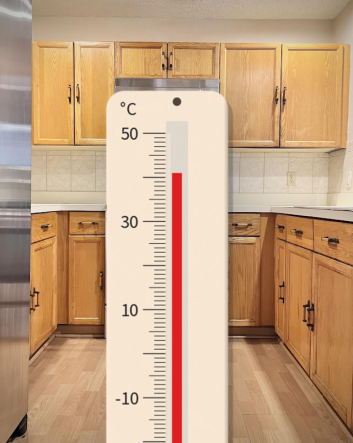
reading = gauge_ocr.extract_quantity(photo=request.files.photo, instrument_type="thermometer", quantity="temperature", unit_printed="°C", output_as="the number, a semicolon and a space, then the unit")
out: 41; °C
